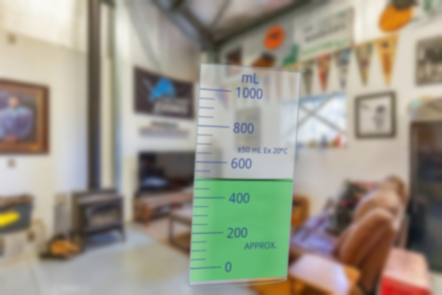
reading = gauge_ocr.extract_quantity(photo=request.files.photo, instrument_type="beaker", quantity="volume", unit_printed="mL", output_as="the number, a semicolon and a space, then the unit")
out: 500; mL
